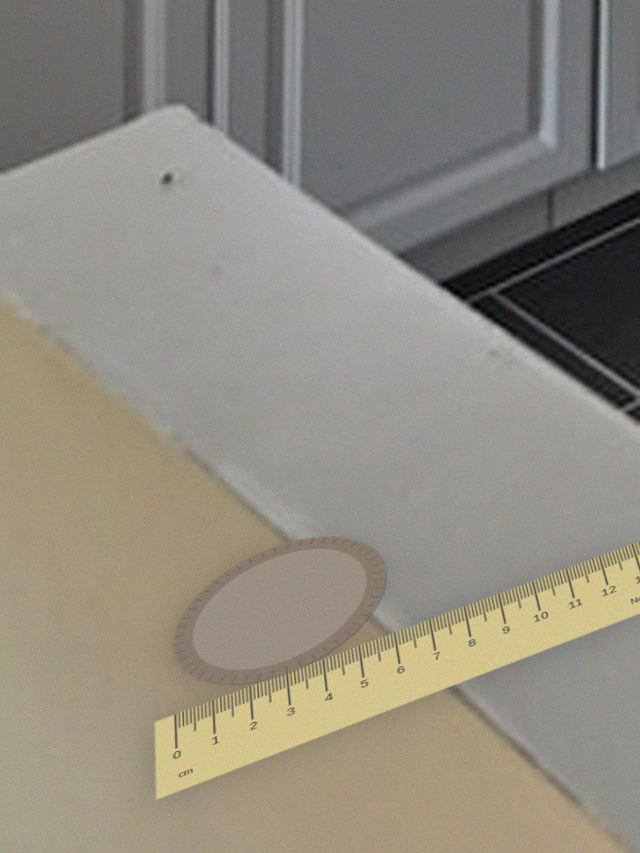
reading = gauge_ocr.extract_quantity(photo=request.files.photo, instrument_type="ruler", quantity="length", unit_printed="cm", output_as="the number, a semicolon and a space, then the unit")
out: 6; cm
